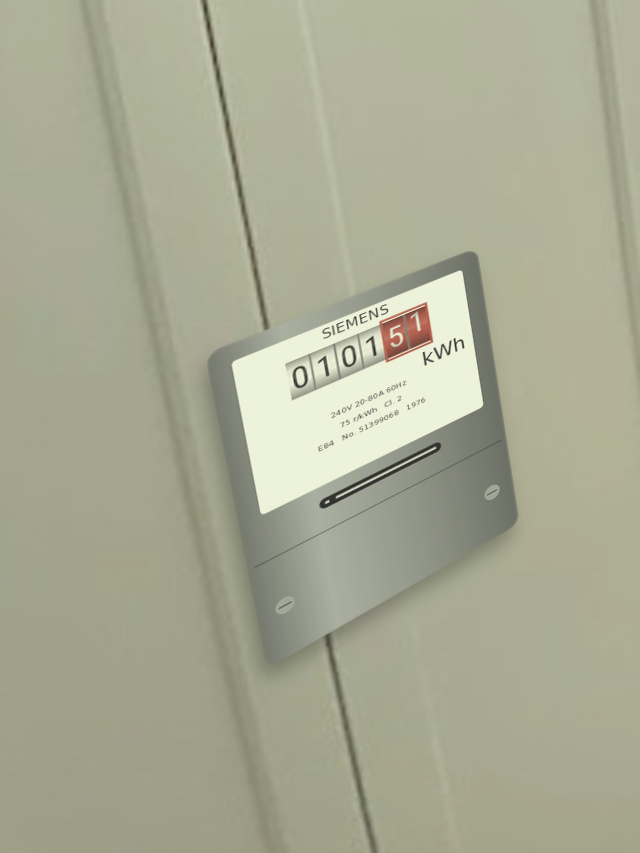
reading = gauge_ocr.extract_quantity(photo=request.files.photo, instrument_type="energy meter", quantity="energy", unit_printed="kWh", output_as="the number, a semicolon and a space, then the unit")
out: 101.51; kWh
